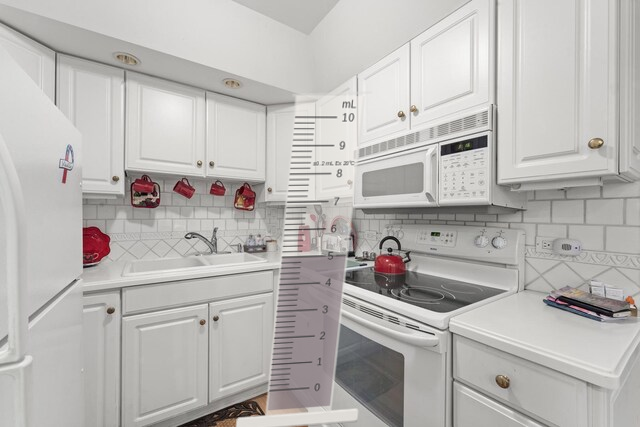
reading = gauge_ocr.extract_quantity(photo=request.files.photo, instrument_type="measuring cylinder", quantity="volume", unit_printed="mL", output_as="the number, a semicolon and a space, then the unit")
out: 5; mL
